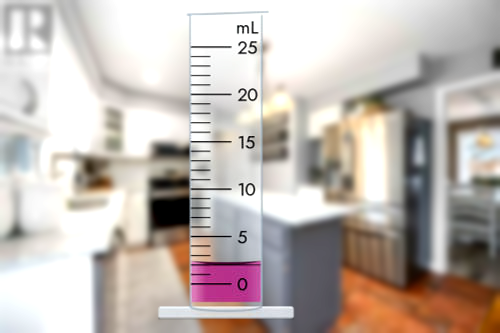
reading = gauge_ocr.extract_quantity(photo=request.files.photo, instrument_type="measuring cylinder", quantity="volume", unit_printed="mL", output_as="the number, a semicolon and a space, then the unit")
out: 2; mL
